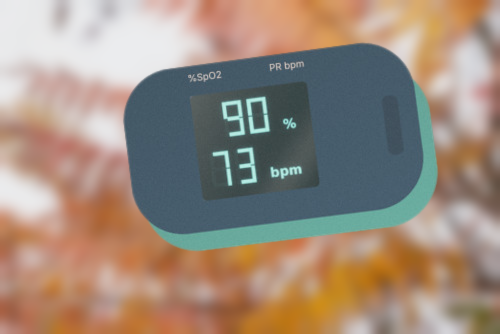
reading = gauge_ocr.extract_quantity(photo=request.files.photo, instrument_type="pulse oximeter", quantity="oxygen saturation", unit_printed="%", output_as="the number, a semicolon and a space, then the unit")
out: 90; %
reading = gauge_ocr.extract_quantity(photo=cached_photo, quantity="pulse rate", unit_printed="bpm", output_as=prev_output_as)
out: 73; bpm
